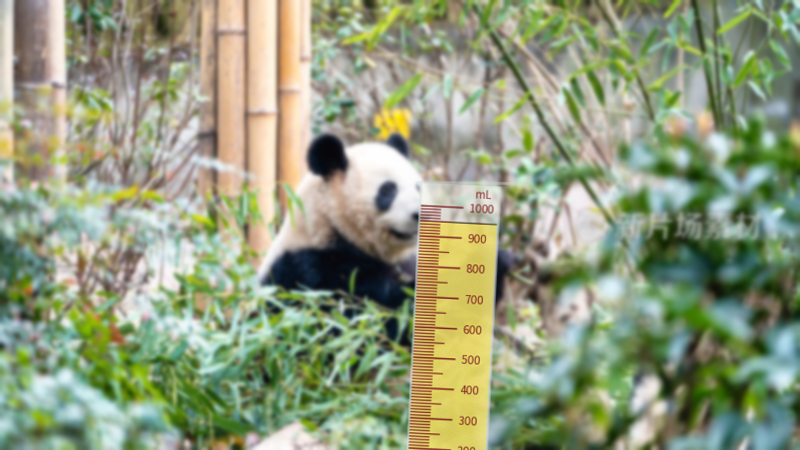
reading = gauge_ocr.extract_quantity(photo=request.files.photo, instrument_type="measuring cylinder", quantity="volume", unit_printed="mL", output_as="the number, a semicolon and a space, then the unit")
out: 950; mL
